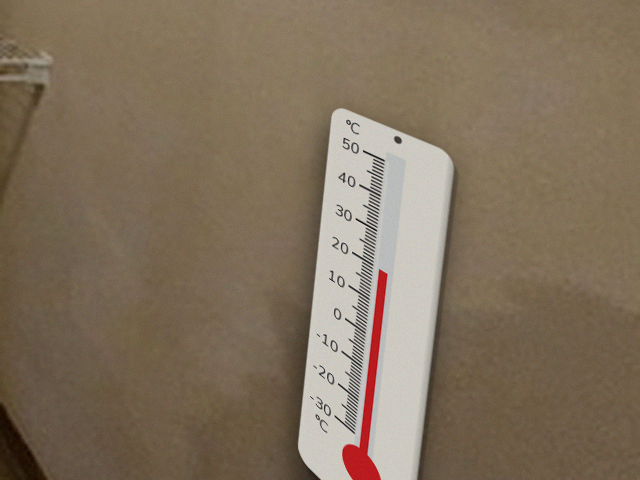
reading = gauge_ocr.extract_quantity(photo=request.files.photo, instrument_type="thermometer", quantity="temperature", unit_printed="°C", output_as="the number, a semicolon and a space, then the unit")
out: 20; °C
